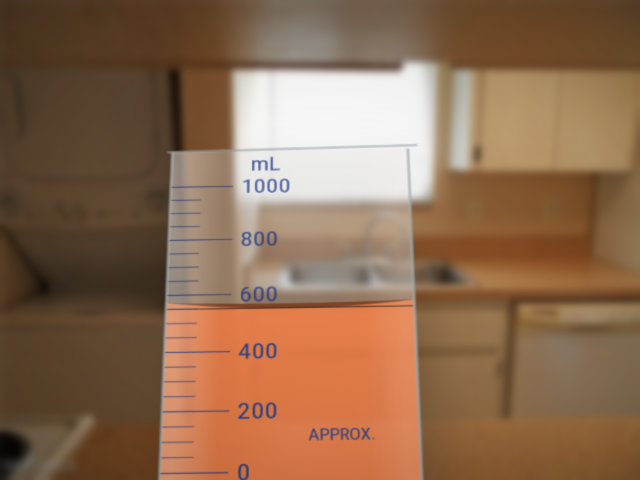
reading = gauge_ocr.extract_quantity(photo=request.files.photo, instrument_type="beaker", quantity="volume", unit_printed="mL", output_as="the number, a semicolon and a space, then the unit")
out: 550; mL
